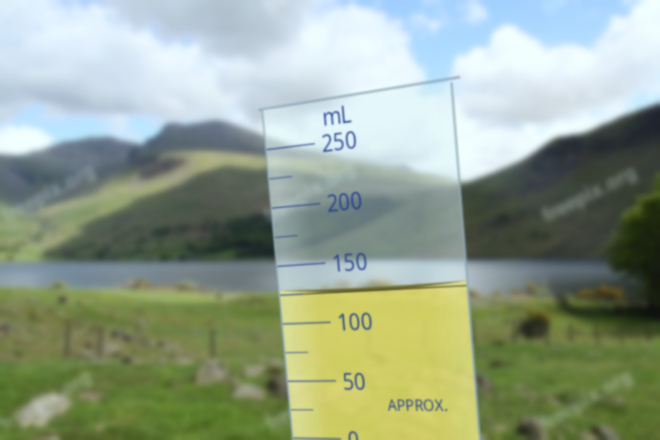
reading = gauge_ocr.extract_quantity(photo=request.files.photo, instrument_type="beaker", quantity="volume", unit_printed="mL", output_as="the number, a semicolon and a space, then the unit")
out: 125; mL
